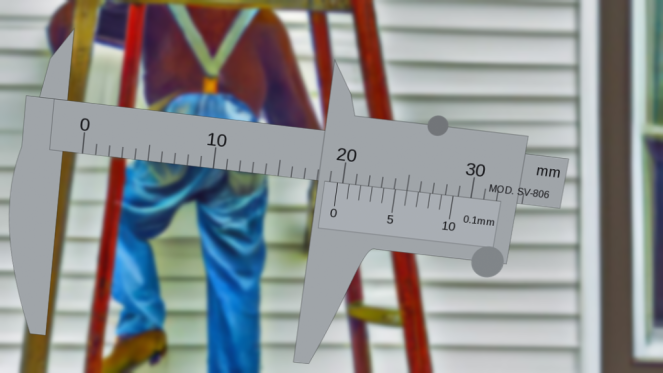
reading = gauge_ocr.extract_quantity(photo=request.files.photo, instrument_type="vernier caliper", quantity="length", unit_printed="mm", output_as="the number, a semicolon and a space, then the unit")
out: 19.6; mm
